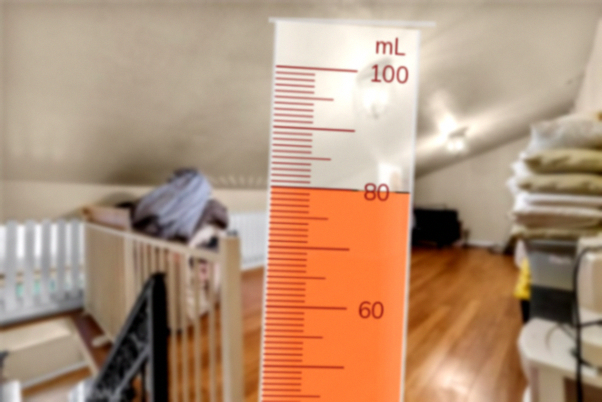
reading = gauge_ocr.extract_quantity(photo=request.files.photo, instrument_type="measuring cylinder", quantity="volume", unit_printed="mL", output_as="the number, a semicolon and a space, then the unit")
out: 80; mL
